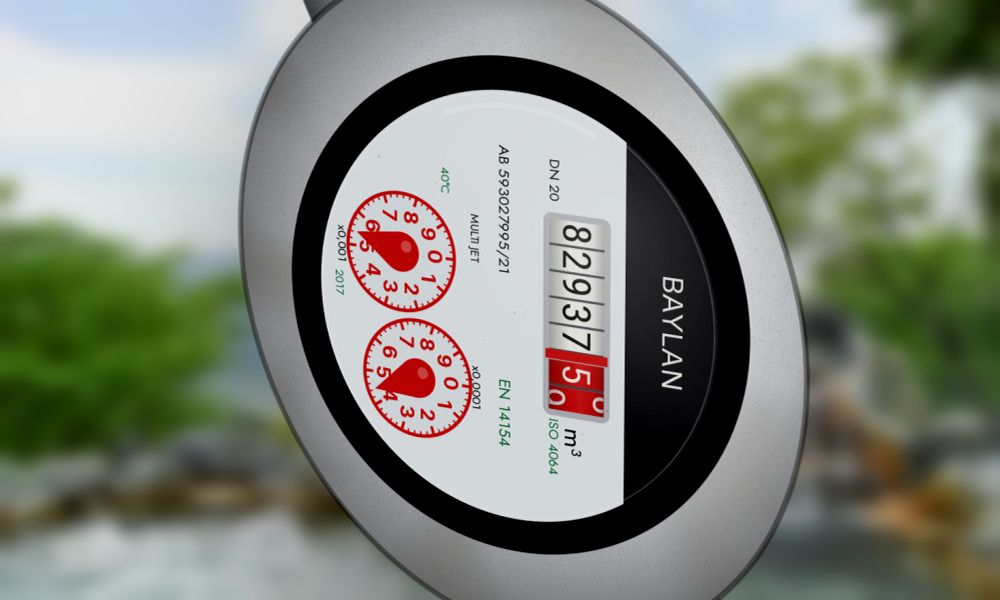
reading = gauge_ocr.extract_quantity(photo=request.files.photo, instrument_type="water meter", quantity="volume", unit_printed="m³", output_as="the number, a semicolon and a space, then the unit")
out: 82937.5854; m³
